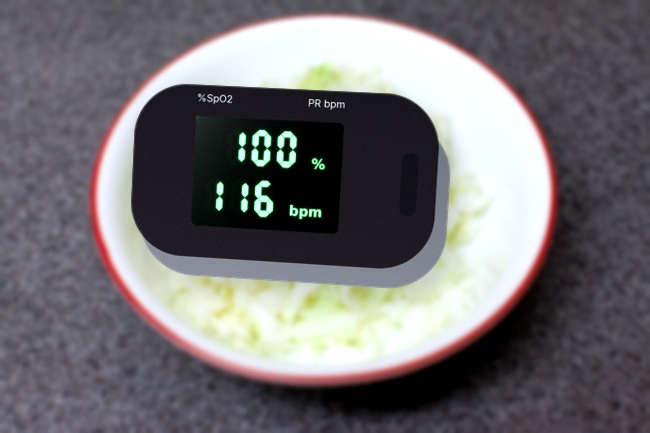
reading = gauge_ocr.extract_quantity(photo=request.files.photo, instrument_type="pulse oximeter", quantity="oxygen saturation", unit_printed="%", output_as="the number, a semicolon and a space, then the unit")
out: 100; %
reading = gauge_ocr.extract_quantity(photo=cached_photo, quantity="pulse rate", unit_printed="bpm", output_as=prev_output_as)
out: 116; bpm
